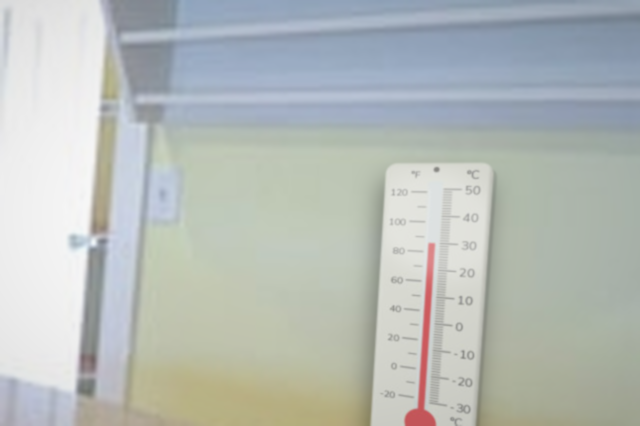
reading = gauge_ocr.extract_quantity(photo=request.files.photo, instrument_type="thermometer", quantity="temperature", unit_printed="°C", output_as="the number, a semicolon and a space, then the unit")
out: 30; °C
